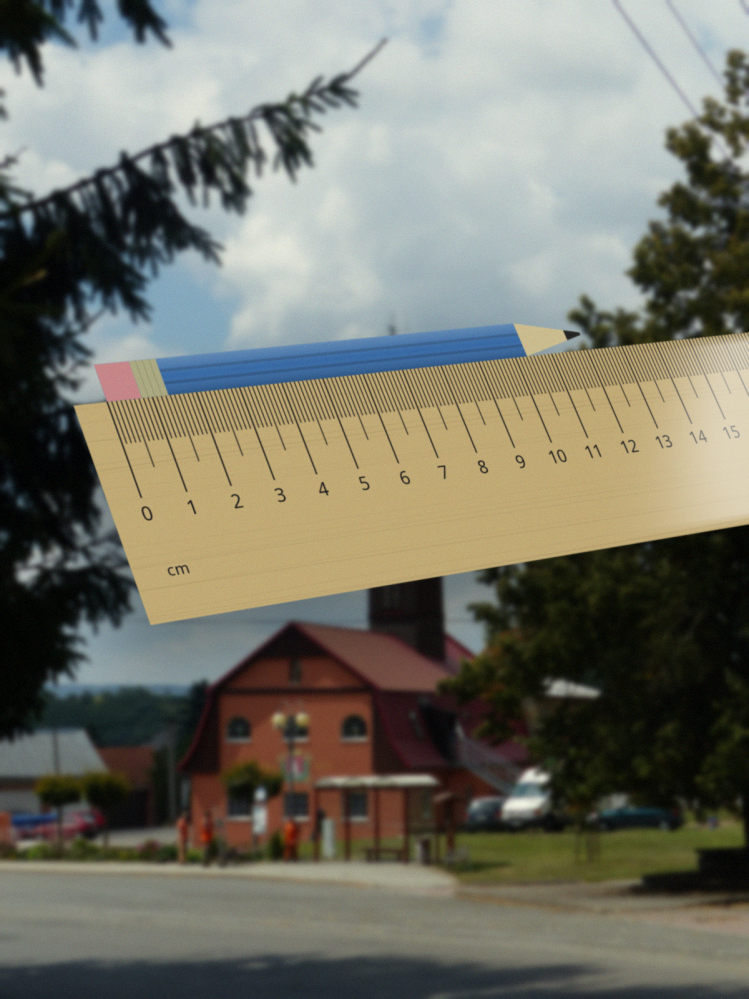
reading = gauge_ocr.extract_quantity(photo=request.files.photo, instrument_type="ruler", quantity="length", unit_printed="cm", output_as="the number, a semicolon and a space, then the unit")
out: 12; cm
